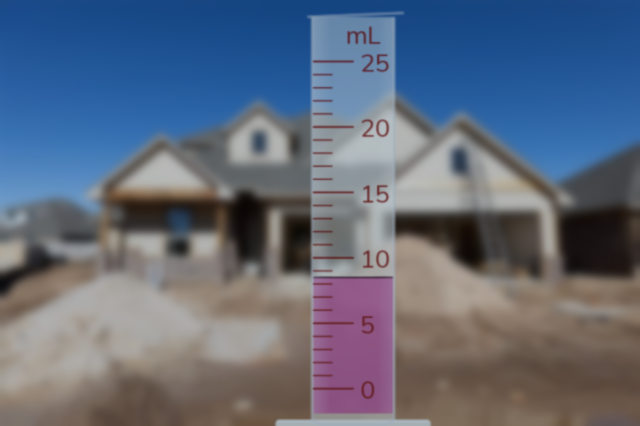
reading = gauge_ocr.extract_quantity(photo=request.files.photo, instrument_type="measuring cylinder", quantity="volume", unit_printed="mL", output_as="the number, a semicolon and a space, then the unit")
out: 8.5; mL
